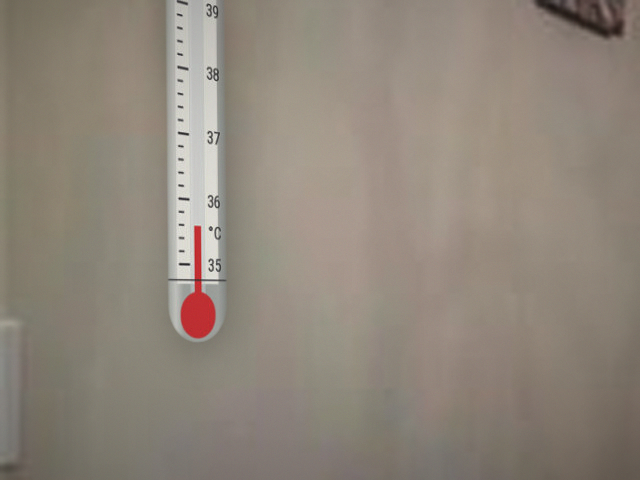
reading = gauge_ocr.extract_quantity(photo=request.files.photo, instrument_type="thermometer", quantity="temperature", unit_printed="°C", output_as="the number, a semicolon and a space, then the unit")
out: 35.6; °C
